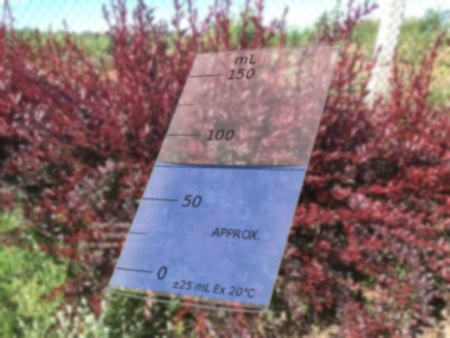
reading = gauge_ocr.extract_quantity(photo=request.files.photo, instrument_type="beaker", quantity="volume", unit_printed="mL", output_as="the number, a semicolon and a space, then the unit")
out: 75; mL
